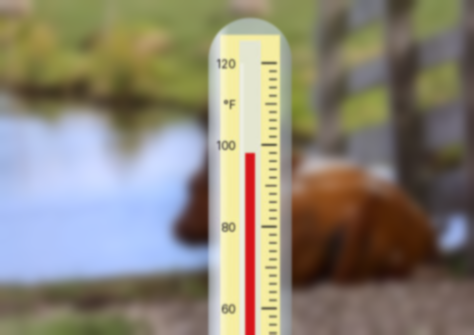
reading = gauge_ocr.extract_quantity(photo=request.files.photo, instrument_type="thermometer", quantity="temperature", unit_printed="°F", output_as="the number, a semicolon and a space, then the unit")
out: 98; °F
